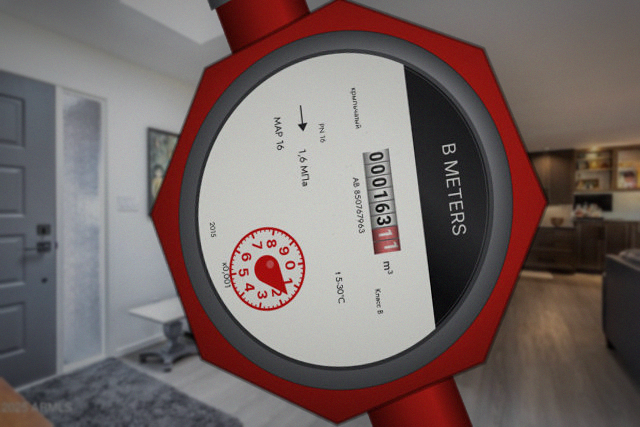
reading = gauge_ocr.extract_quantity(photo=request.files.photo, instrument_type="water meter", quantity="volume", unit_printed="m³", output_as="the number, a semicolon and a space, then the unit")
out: 163.111; m³
